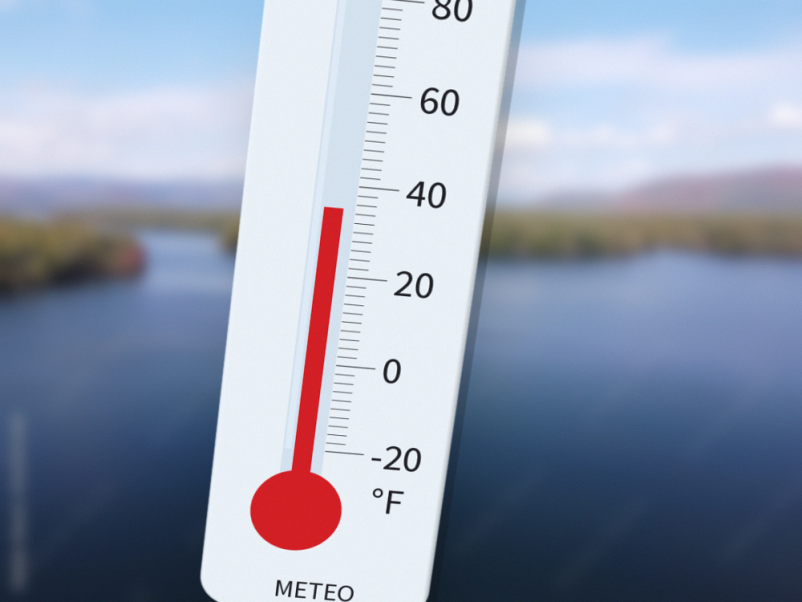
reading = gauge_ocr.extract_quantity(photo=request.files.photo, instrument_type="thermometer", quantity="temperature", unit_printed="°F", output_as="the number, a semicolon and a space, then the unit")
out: 35; °F
